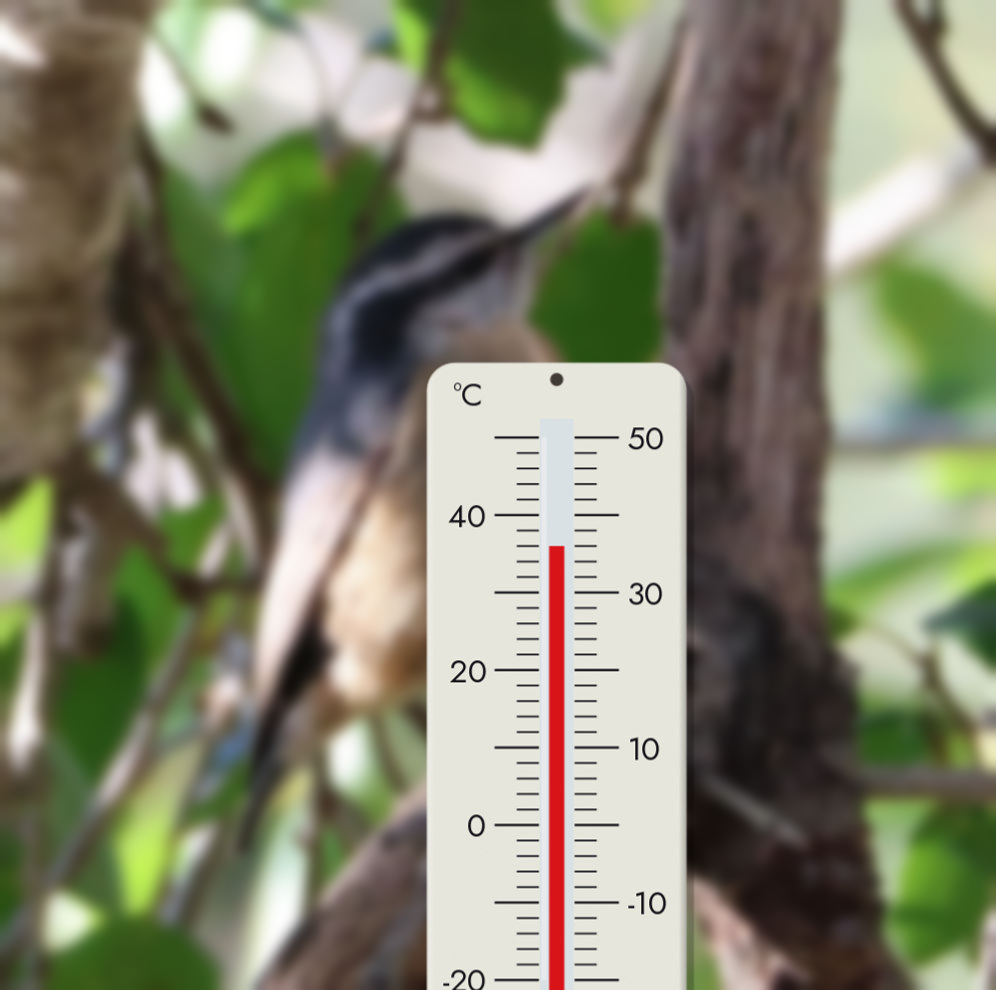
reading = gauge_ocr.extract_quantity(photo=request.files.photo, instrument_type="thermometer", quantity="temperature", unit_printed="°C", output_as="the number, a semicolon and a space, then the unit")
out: 36; °C
